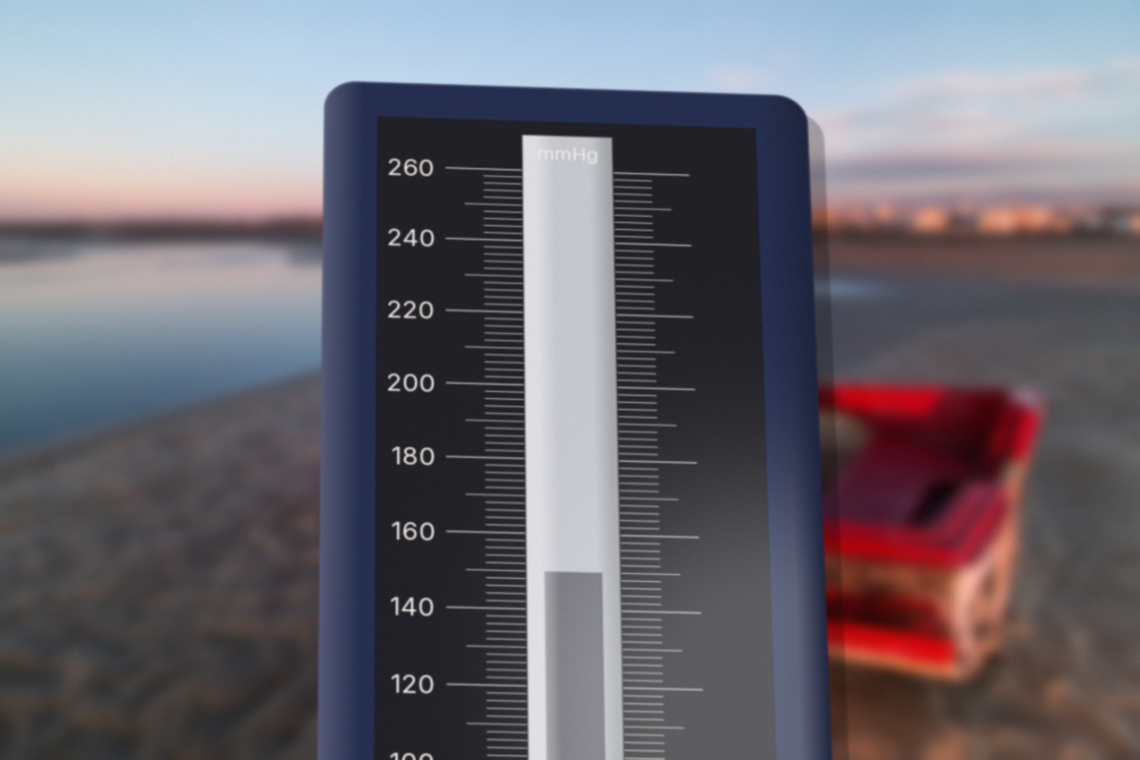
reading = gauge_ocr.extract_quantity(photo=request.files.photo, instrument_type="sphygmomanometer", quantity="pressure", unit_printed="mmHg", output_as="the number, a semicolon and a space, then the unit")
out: 150; mmHg
